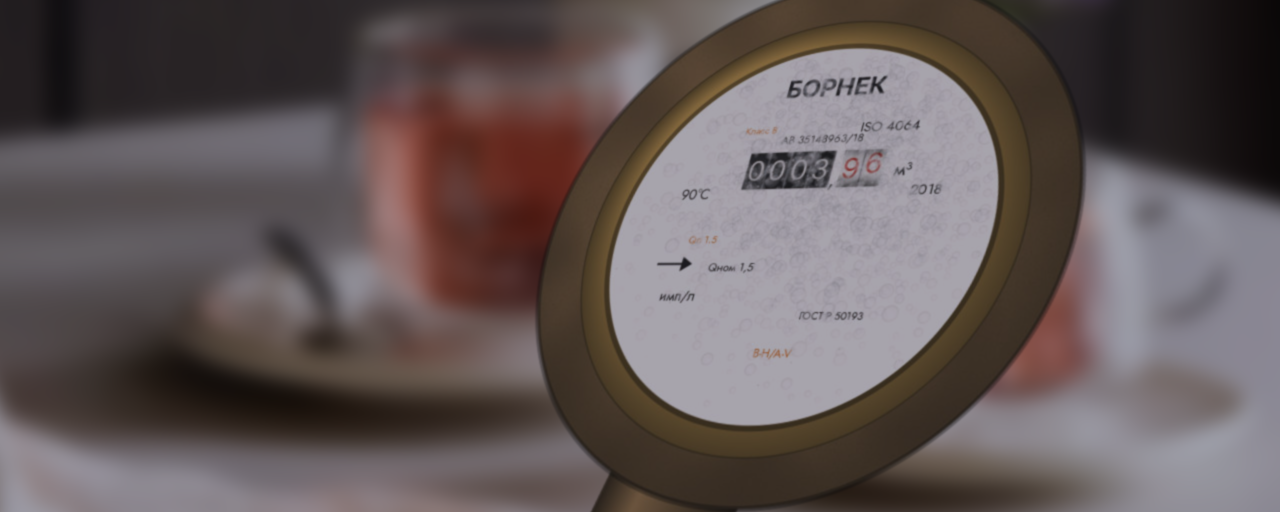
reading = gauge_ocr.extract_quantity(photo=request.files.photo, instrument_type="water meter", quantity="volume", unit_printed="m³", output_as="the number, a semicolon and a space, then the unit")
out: 3.96; m³
